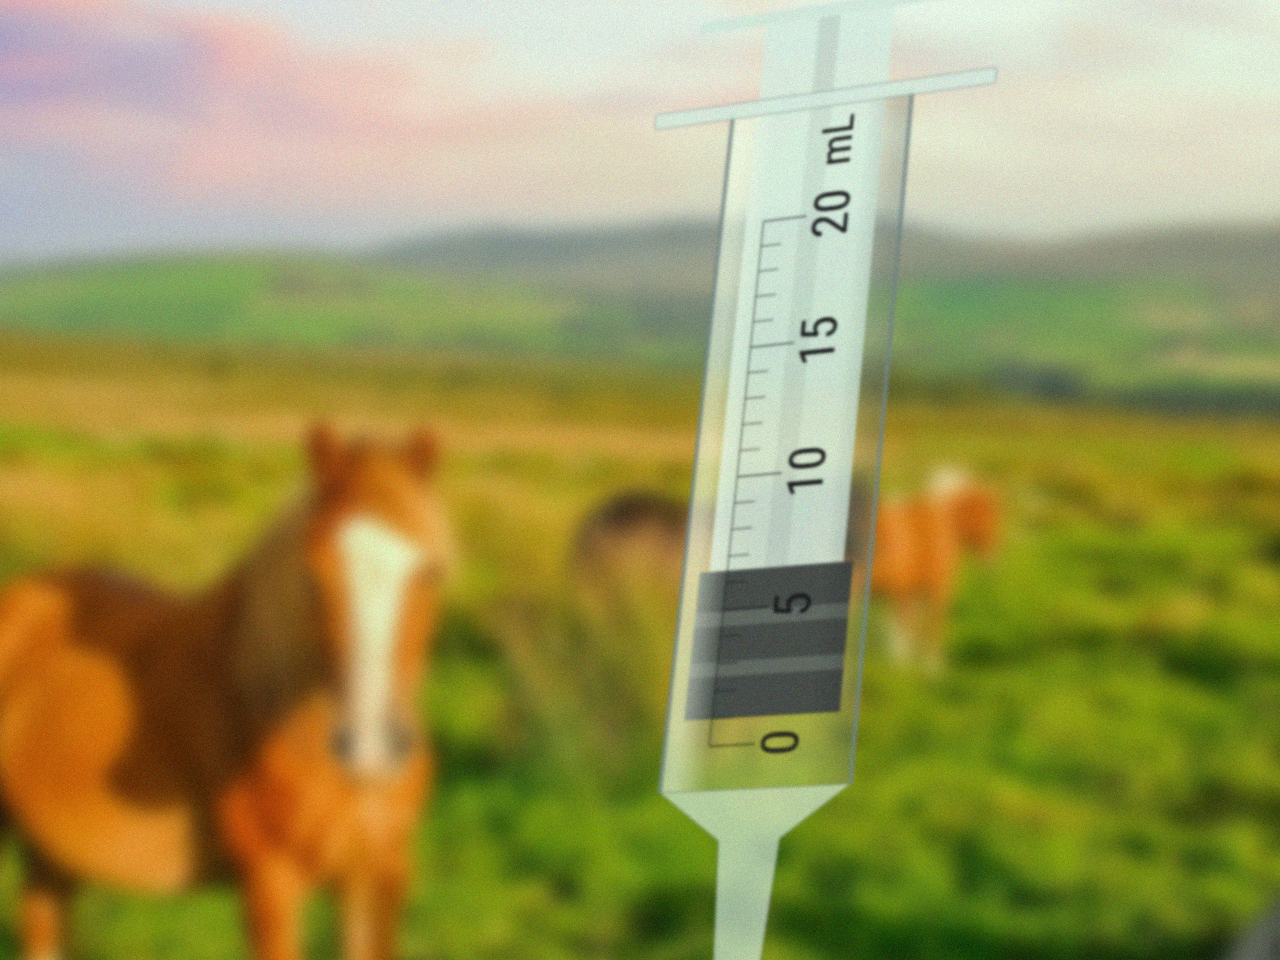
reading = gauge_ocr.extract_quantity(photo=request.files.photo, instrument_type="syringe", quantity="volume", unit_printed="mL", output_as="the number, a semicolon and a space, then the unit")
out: 1; mL
